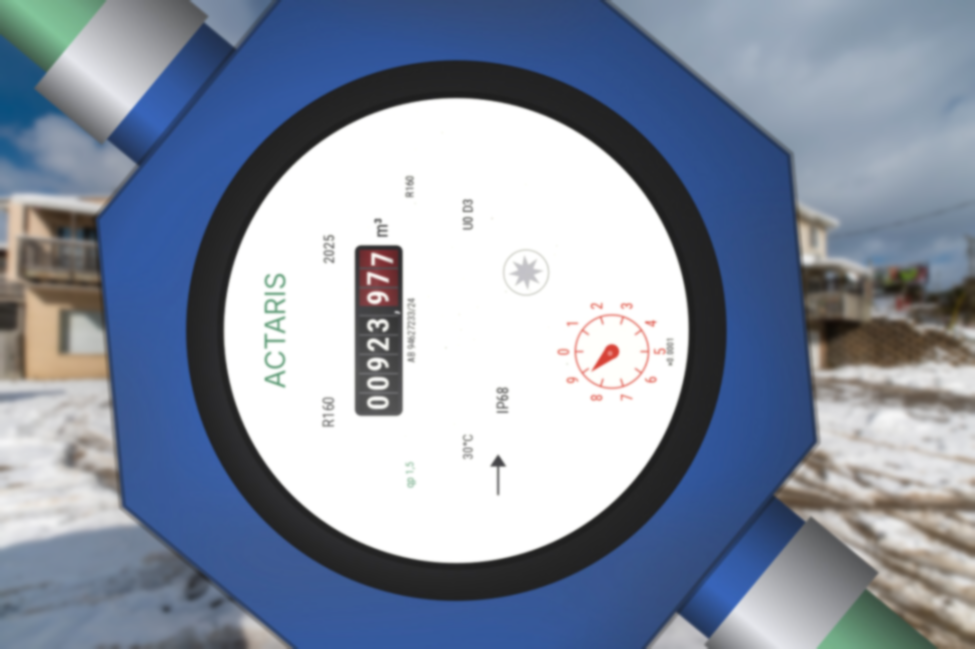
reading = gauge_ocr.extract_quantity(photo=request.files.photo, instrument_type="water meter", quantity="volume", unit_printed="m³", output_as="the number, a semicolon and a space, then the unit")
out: 923.9768; m³
